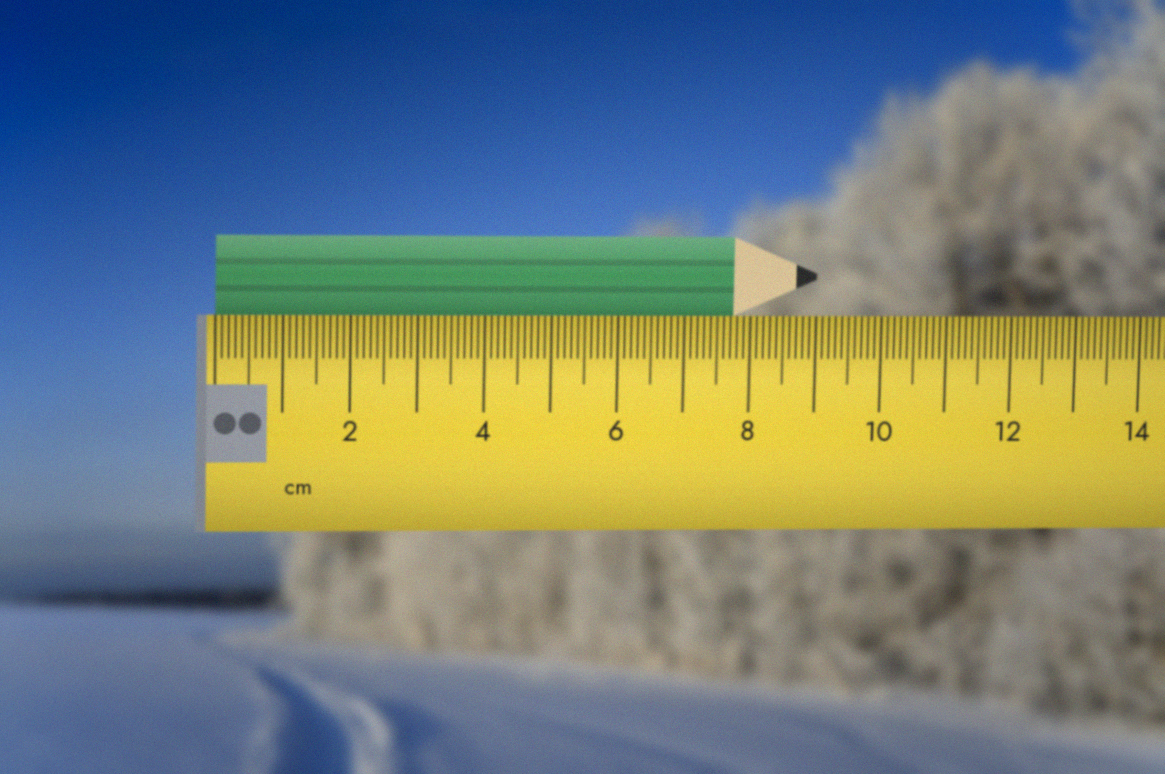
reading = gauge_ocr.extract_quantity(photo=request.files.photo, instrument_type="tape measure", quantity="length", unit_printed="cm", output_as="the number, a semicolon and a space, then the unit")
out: 9; cm
